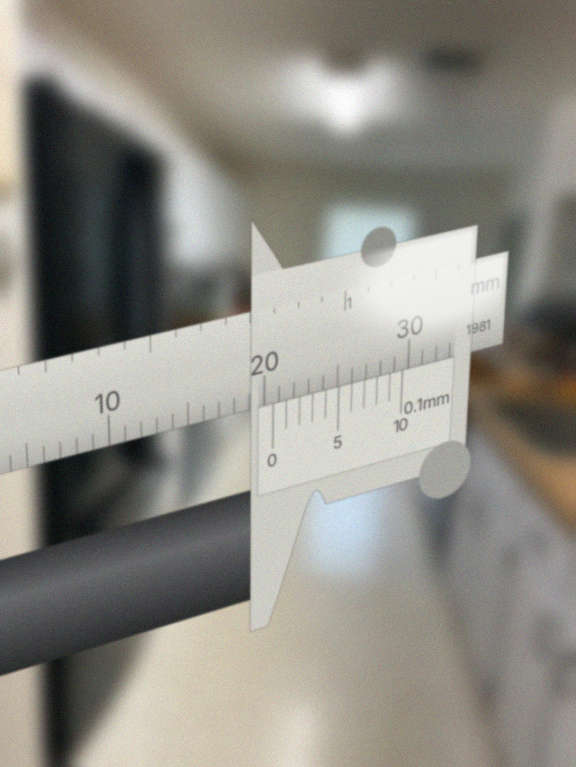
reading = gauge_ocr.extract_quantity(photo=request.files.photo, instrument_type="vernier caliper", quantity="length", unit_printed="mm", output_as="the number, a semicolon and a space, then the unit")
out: 20.6; mm
